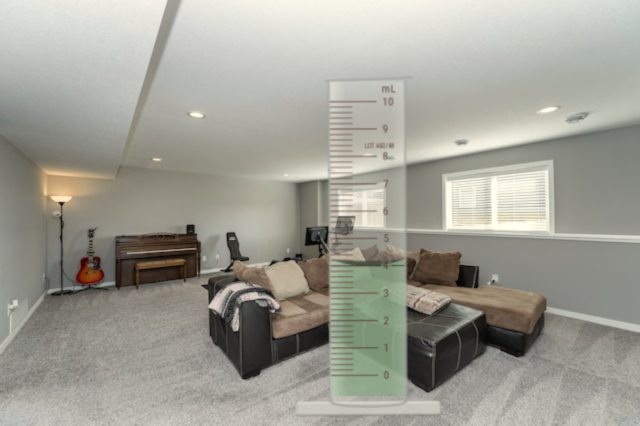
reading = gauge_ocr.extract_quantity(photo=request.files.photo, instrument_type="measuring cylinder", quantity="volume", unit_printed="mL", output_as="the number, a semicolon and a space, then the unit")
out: 4; mL
